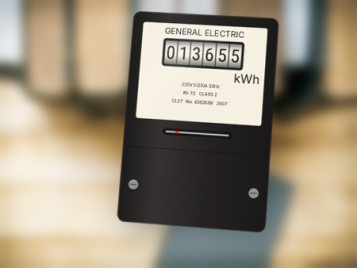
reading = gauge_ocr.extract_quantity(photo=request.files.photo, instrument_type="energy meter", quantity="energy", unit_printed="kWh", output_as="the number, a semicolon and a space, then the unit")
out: 13655; kWh
